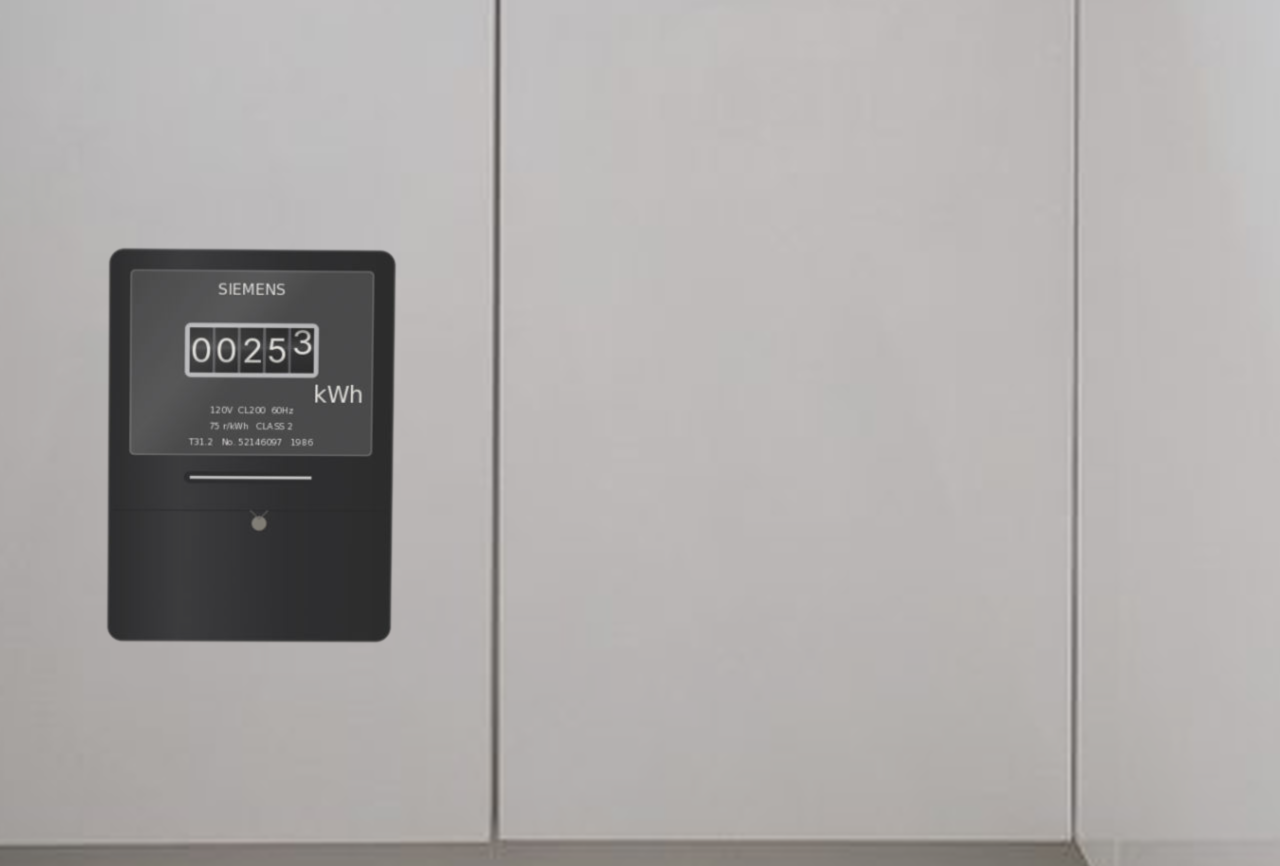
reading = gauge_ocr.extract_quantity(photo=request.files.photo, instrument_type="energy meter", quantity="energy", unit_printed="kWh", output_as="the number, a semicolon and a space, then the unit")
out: 253; kWh
